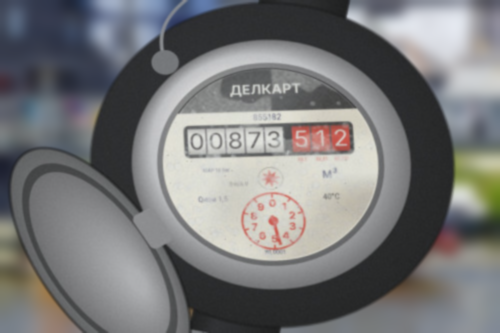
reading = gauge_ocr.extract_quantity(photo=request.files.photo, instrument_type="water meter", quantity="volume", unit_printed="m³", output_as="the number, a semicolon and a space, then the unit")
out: 873.5124; m³
